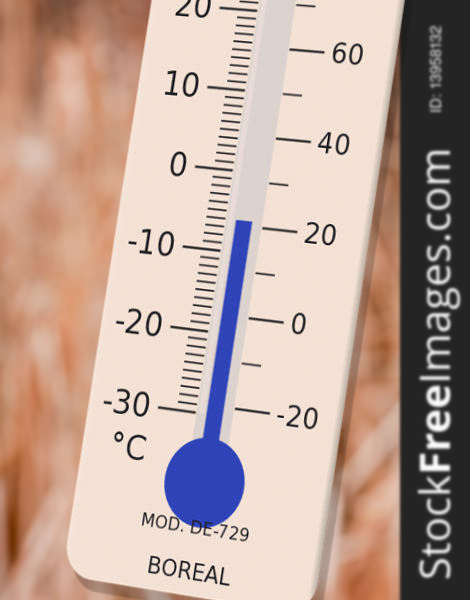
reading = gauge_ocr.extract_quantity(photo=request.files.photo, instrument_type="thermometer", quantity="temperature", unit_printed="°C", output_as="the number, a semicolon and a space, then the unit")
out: -6; °C
